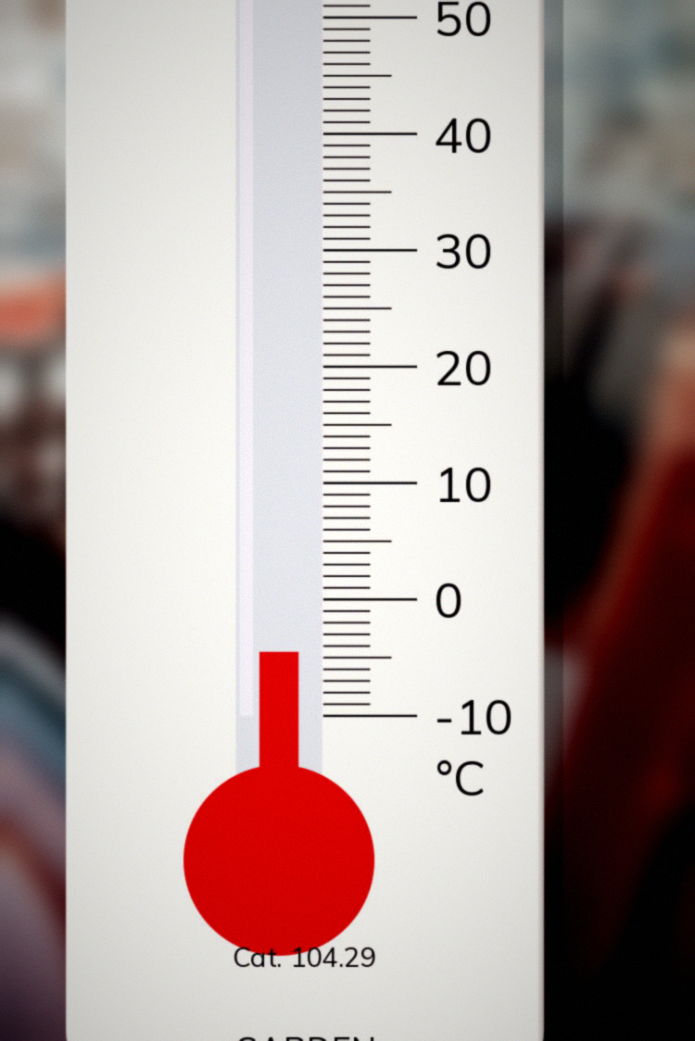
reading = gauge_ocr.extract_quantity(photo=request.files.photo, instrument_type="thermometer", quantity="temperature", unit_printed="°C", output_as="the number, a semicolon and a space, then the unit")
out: -4.5; °C
